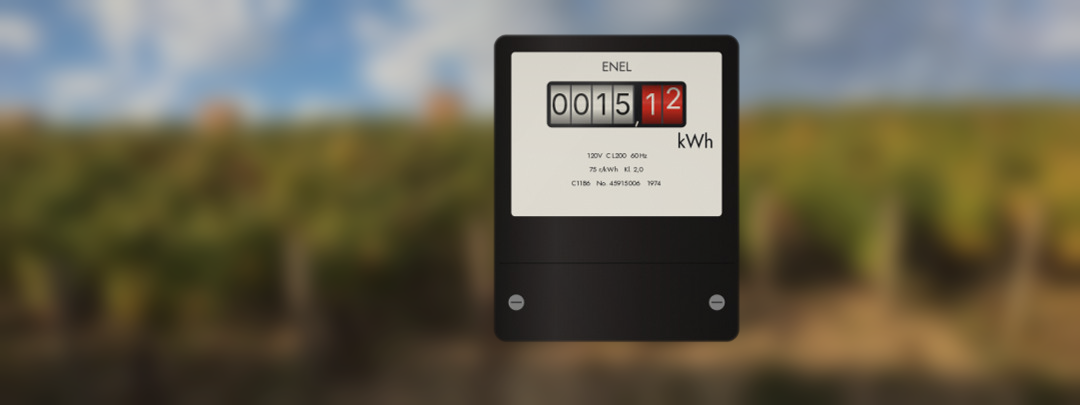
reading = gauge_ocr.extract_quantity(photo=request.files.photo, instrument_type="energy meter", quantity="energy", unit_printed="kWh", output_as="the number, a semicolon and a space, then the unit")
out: 15.12; kWh
